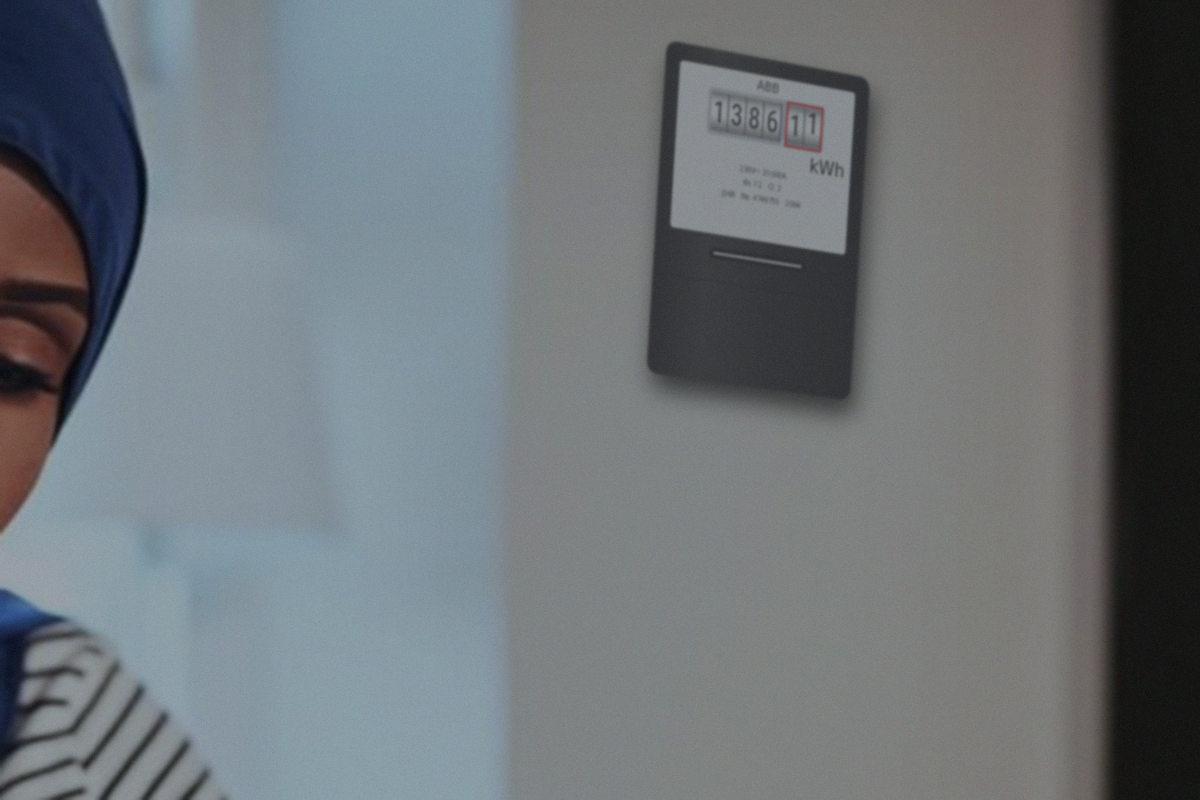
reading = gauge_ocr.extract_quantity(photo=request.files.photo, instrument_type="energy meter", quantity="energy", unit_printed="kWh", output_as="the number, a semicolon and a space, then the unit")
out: 1386.11; kWh
